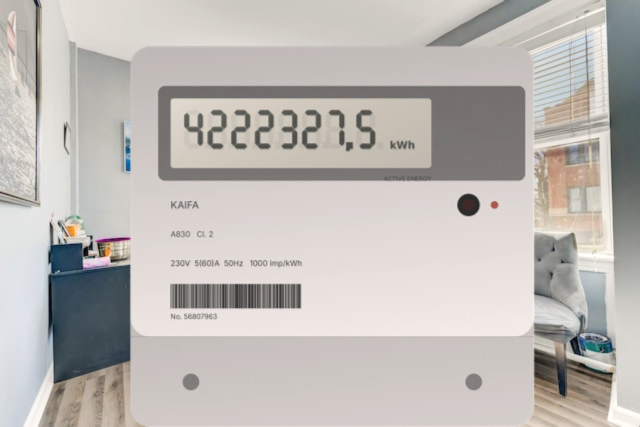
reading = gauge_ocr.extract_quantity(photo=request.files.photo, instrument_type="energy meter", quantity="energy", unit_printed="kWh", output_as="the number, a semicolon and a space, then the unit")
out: 4222327.5; kWh
